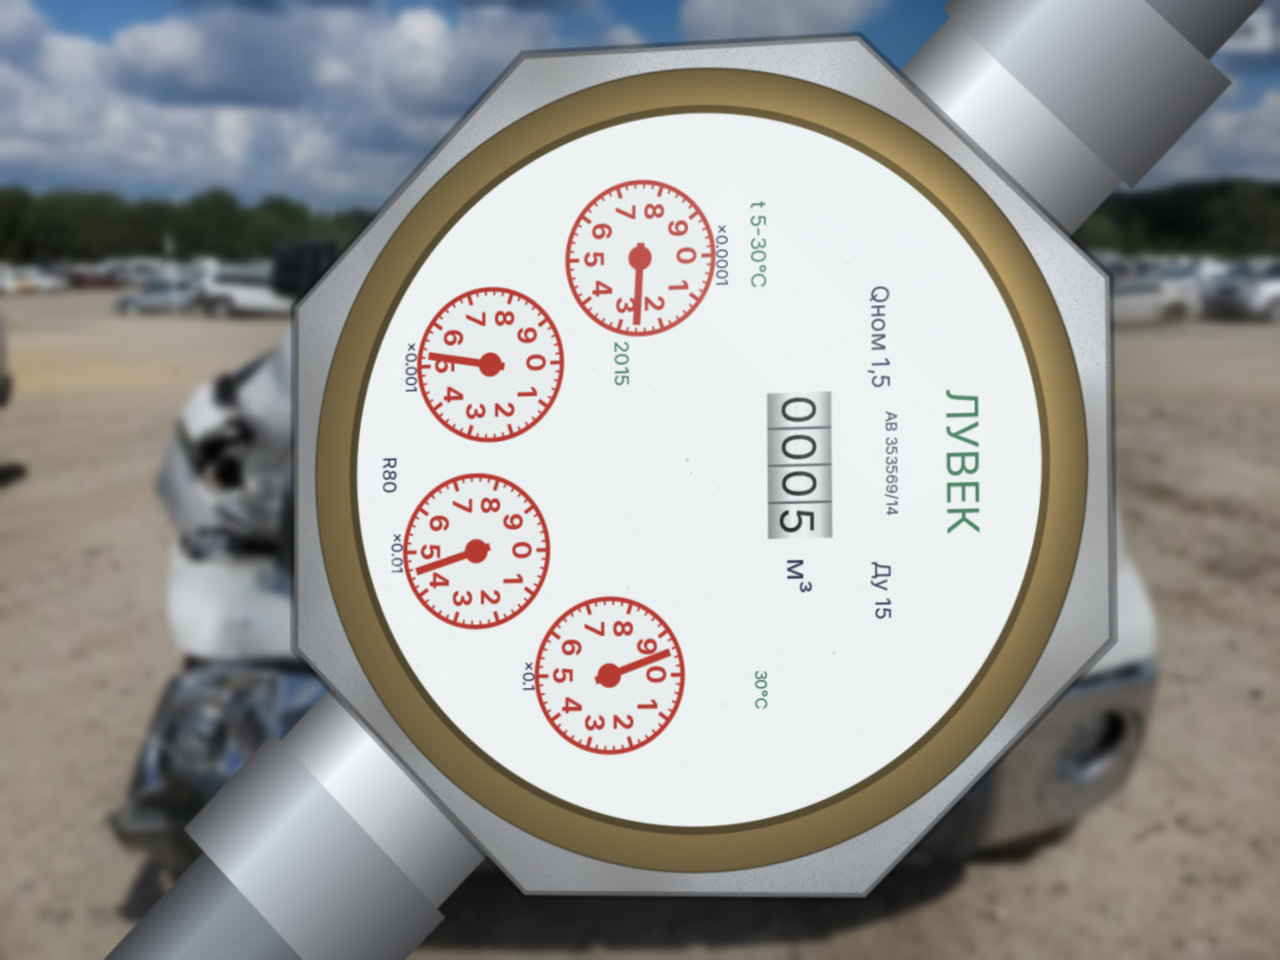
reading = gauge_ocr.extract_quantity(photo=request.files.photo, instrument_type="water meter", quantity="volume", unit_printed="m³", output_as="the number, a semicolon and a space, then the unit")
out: 4.9452; m³
